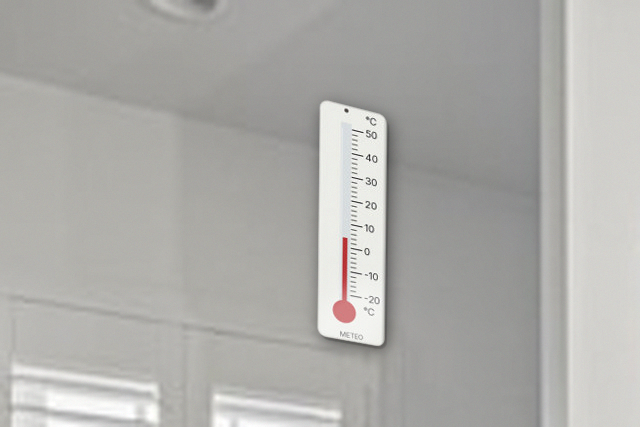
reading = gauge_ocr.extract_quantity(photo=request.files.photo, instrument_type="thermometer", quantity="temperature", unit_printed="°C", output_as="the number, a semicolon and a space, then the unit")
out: 4; °C
